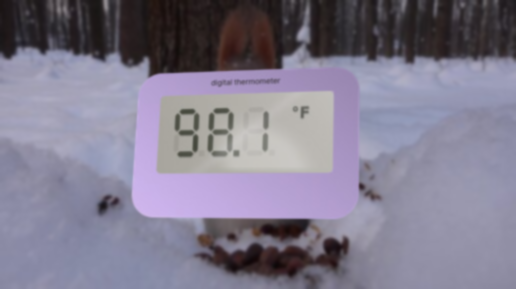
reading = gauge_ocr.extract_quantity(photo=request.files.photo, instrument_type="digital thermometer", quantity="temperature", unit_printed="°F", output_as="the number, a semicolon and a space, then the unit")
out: 98.1; °F
